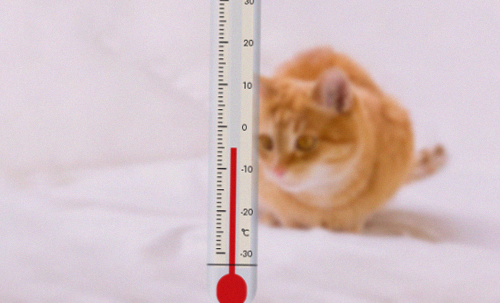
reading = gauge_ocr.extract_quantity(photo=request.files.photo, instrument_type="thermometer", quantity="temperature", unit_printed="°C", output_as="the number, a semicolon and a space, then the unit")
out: -5; °C
